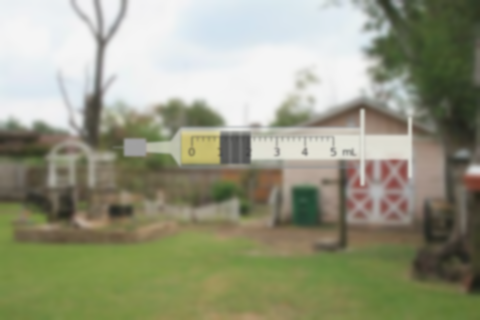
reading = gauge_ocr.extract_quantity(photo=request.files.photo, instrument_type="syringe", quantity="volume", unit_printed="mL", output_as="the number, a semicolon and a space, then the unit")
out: 1; mL
